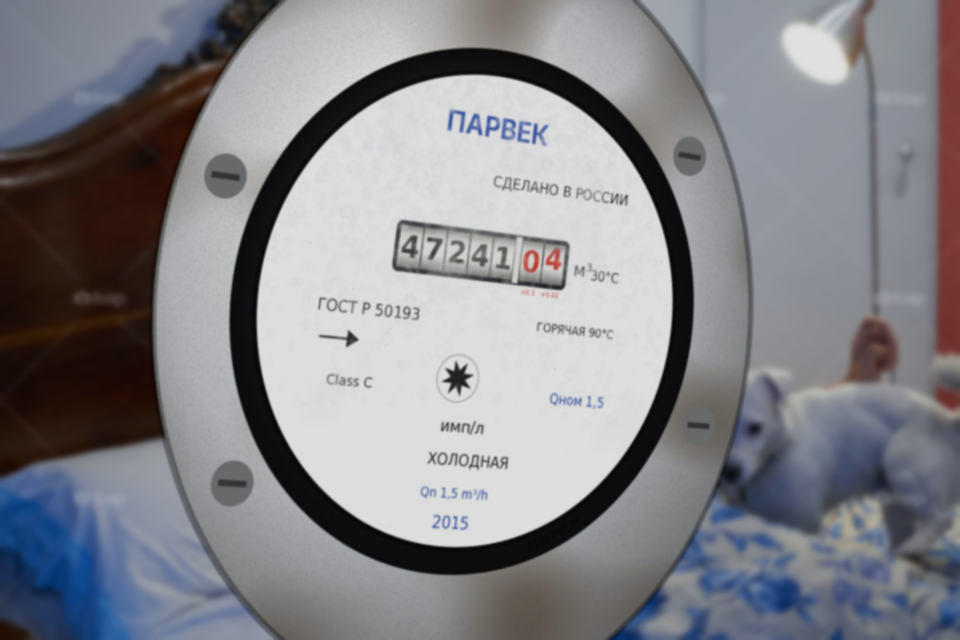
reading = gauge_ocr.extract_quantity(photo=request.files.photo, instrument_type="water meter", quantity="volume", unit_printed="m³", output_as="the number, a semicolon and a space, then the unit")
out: 47241.04; m³
